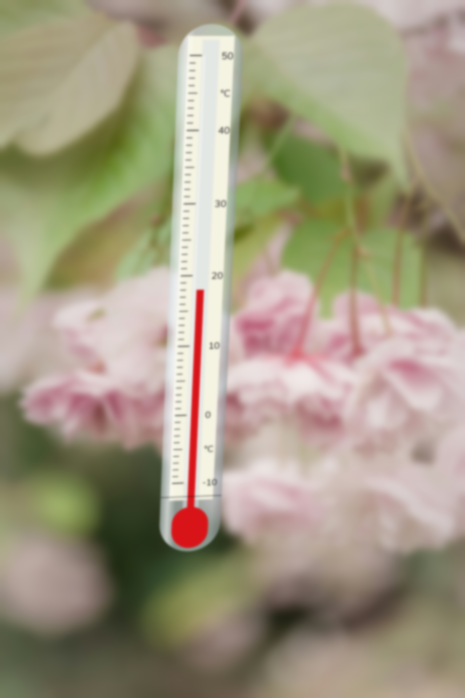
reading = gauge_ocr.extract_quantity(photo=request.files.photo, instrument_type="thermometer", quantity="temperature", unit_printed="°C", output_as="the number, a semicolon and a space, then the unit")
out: 18; °C
